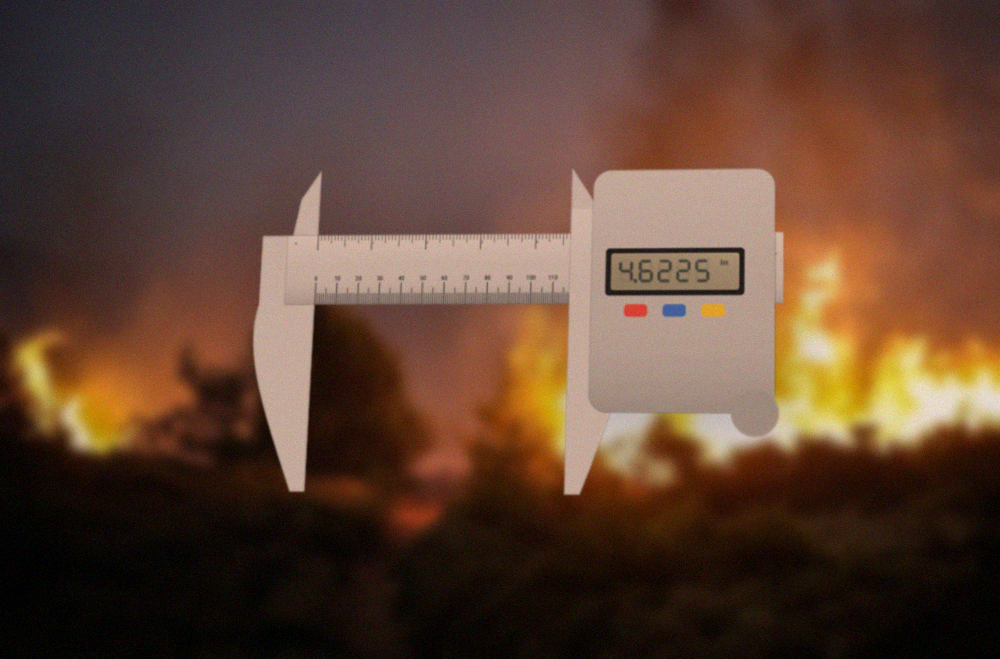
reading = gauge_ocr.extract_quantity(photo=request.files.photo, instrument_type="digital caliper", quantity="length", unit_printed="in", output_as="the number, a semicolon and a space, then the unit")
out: 4.6225; in
